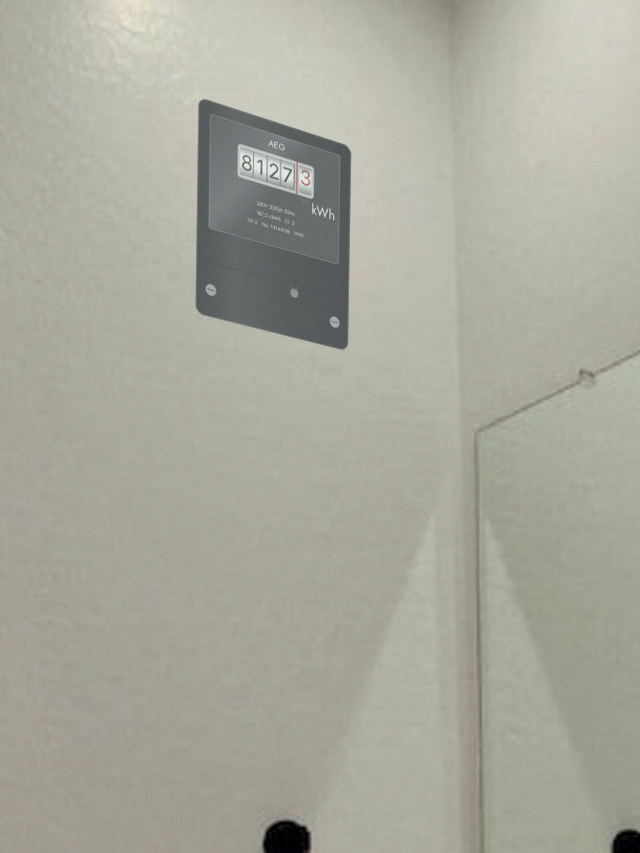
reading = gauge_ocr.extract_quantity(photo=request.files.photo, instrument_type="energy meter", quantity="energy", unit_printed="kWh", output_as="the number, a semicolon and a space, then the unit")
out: 8127.3; kWh
